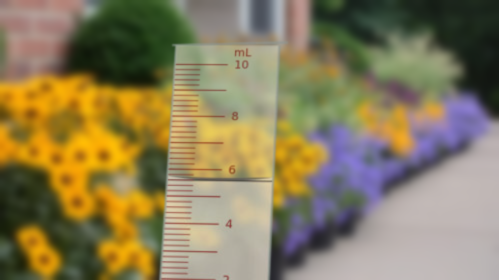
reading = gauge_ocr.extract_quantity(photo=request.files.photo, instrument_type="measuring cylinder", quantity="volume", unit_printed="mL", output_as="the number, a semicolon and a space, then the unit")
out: 5.6; mL
